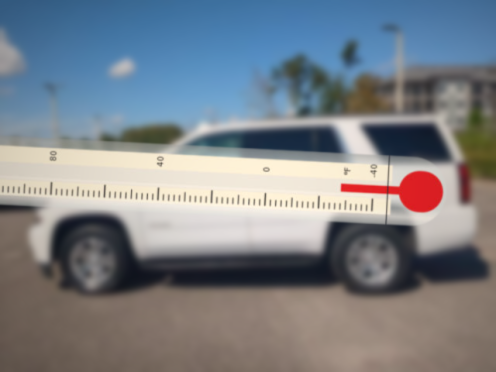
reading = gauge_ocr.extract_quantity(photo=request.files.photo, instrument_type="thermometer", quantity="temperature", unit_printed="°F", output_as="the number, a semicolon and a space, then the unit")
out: -28; °F
